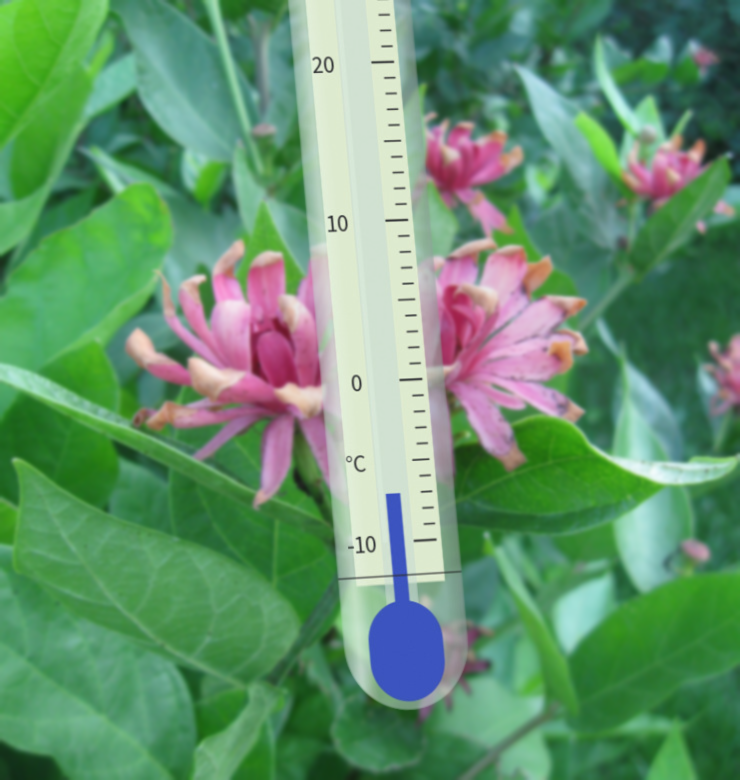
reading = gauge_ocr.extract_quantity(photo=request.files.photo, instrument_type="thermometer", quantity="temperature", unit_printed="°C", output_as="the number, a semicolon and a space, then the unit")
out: -7; °C
